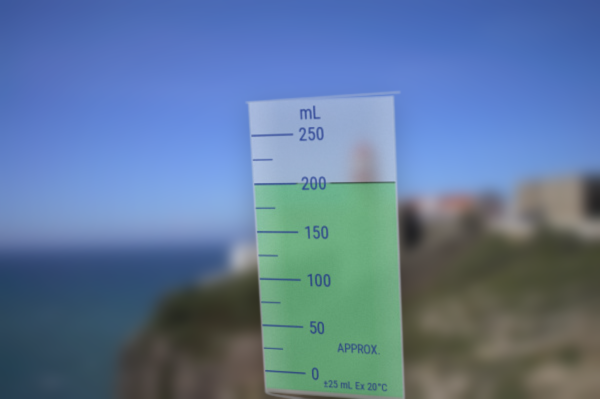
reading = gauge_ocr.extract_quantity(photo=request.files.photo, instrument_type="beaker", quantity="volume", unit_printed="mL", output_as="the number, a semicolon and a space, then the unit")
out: 200; mL
